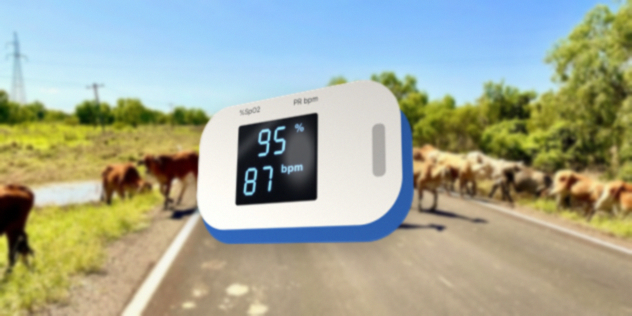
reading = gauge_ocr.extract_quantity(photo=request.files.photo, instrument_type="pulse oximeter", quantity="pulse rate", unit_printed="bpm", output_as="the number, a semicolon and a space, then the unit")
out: 87; bpm
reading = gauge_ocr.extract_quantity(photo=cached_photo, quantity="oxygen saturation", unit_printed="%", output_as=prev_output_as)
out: 95; %
